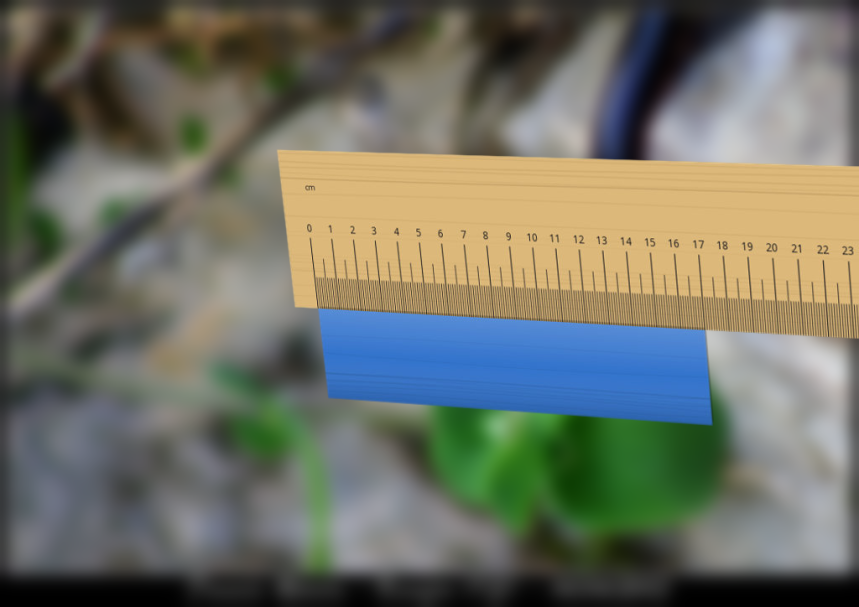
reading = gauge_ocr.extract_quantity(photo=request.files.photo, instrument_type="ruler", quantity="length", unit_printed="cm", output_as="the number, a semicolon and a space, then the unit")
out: 17; cm
